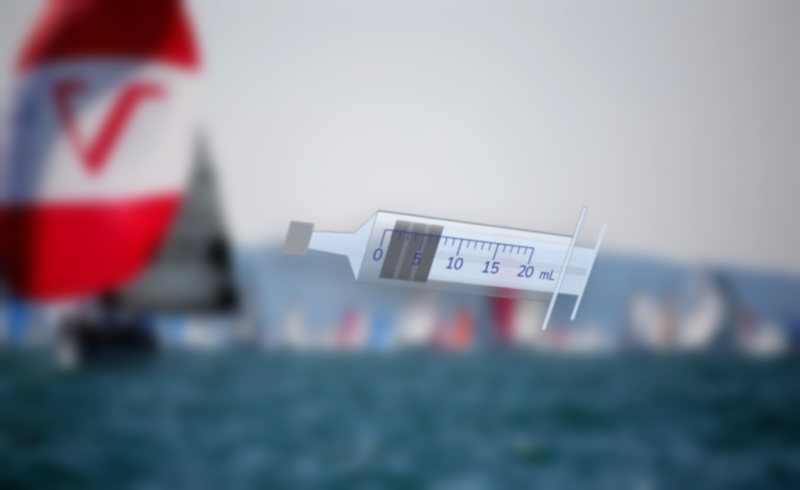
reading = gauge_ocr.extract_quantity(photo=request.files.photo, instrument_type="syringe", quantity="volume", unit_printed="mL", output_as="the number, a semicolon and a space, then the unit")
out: 1; mL
